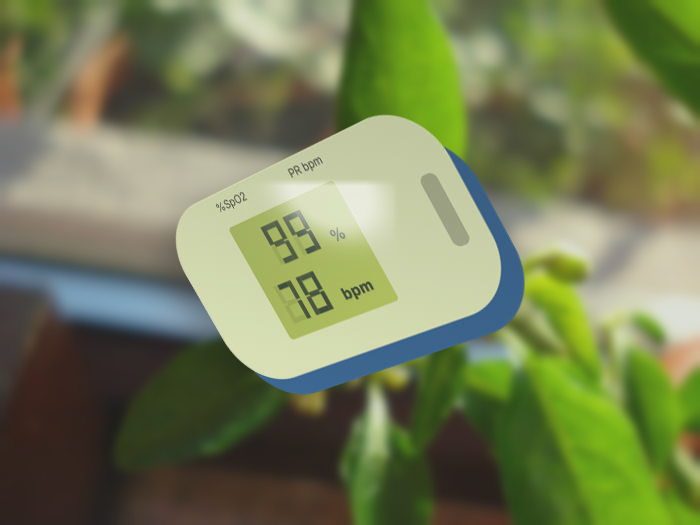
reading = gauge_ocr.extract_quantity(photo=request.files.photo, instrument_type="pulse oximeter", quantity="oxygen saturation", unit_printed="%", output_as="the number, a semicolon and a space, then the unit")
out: 99; %
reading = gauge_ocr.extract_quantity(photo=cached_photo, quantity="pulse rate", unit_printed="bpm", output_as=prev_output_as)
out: 78; bpm
